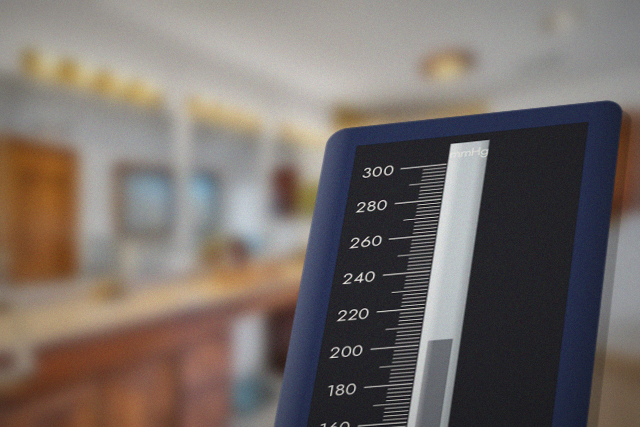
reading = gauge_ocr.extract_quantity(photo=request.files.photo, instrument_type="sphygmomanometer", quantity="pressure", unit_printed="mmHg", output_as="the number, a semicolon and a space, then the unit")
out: 202; mmHg
